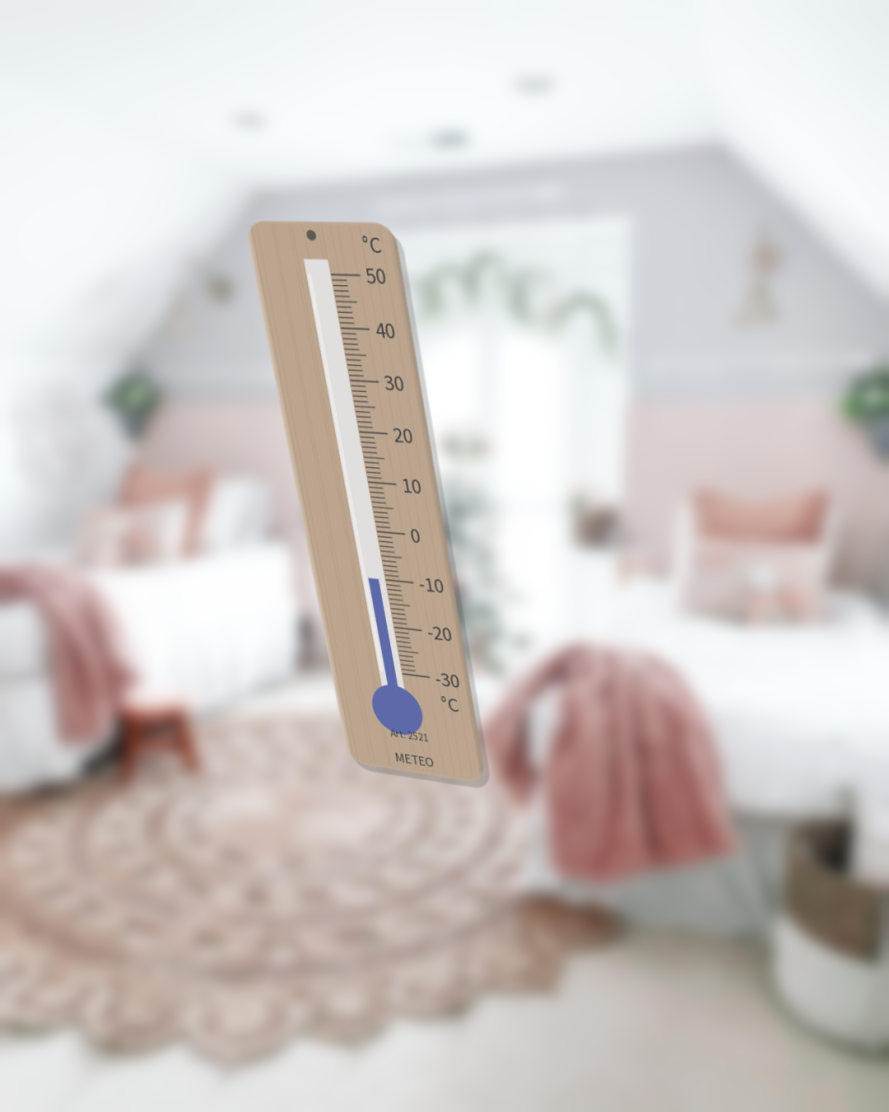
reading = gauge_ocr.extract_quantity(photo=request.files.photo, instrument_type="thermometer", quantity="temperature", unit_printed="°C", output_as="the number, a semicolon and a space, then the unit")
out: -10; °C
